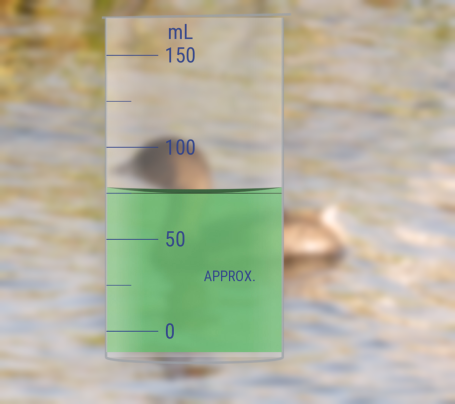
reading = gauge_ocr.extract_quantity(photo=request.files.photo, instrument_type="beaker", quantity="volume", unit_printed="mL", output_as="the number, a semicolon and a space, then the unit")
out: 75; mL
